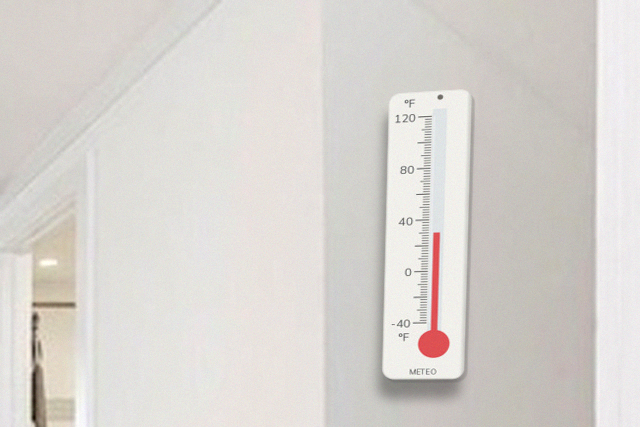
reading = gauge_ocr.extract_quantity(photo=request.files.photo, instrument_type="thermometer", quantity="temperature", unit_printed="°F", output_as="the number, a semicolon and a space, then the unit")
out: 30; °F
